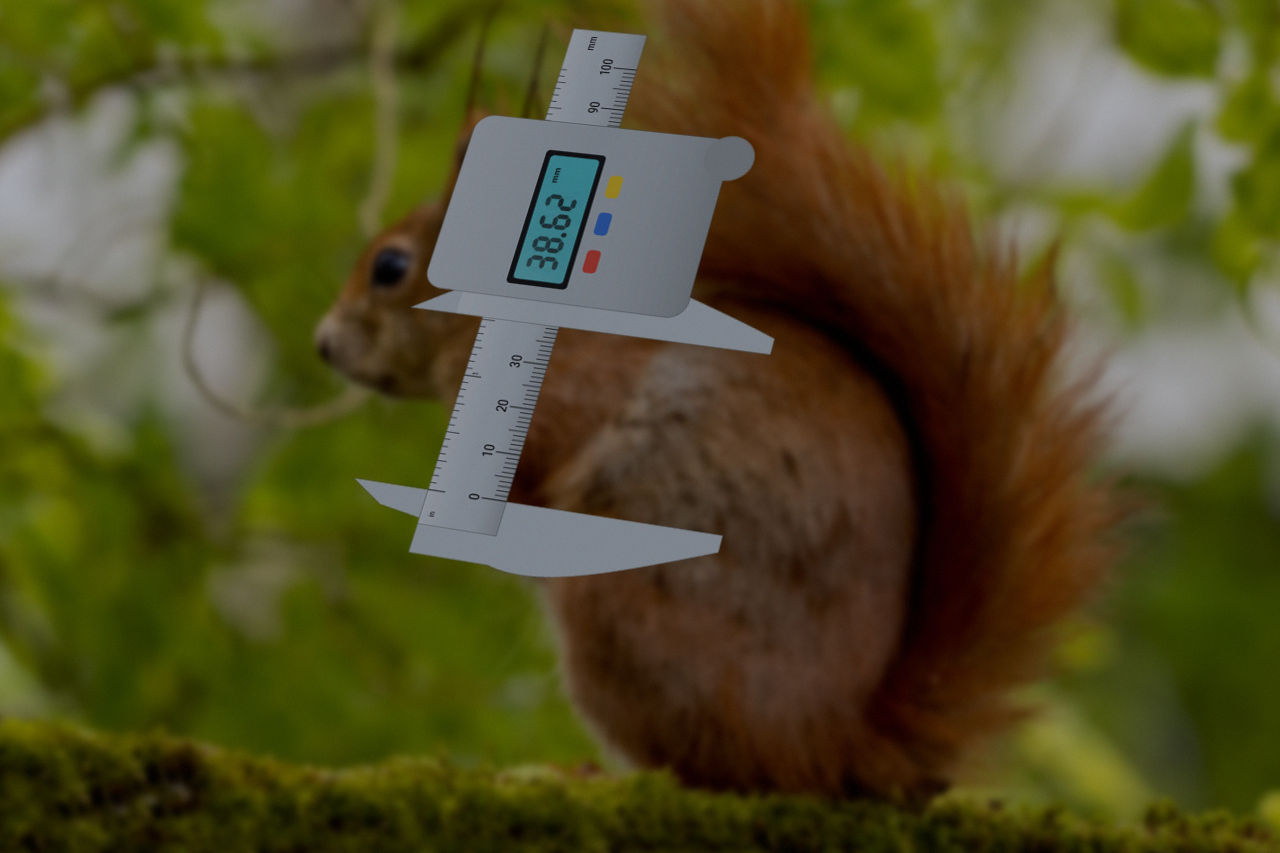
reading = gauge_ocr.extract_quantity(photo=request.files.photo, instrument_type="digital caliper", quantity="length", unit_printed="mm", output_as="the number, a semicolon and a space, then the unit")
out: 38.62; mm
